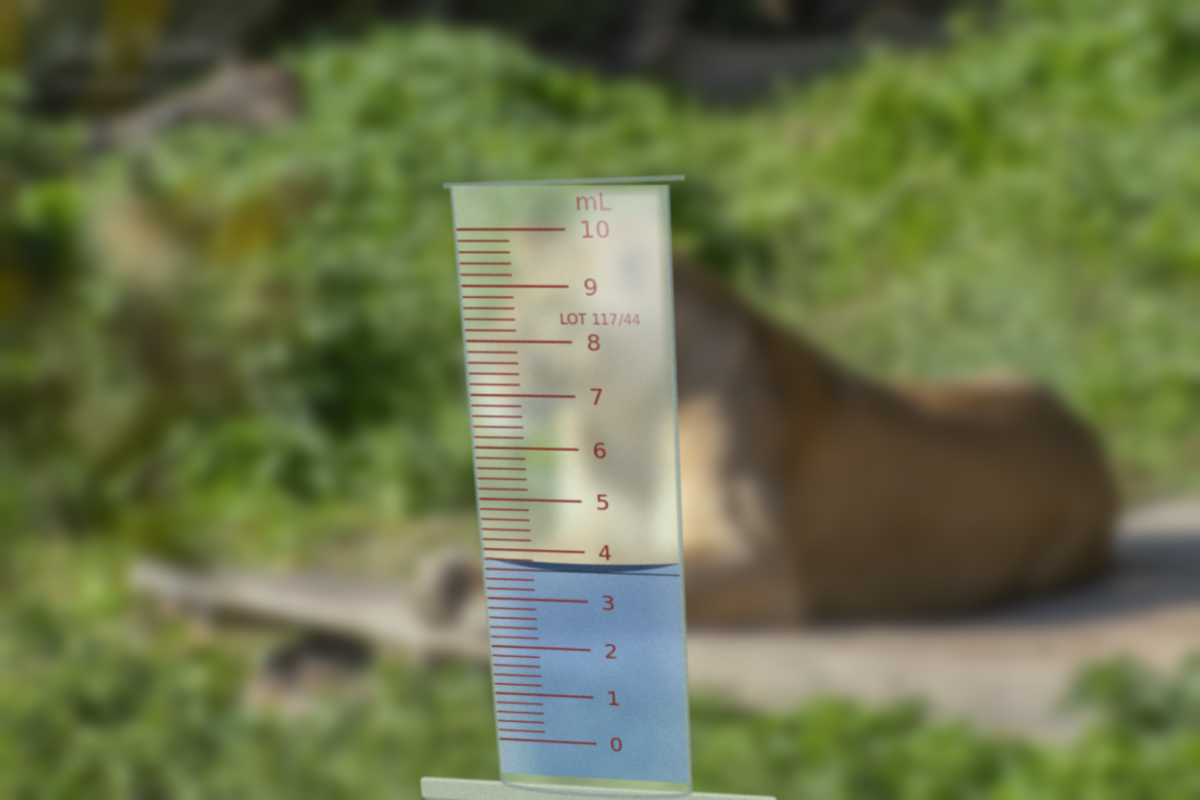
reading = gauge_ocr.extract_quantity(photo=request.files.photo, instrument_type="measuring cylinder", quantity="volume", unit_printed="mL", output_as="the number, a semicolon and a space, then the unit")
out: 3.6; mL
